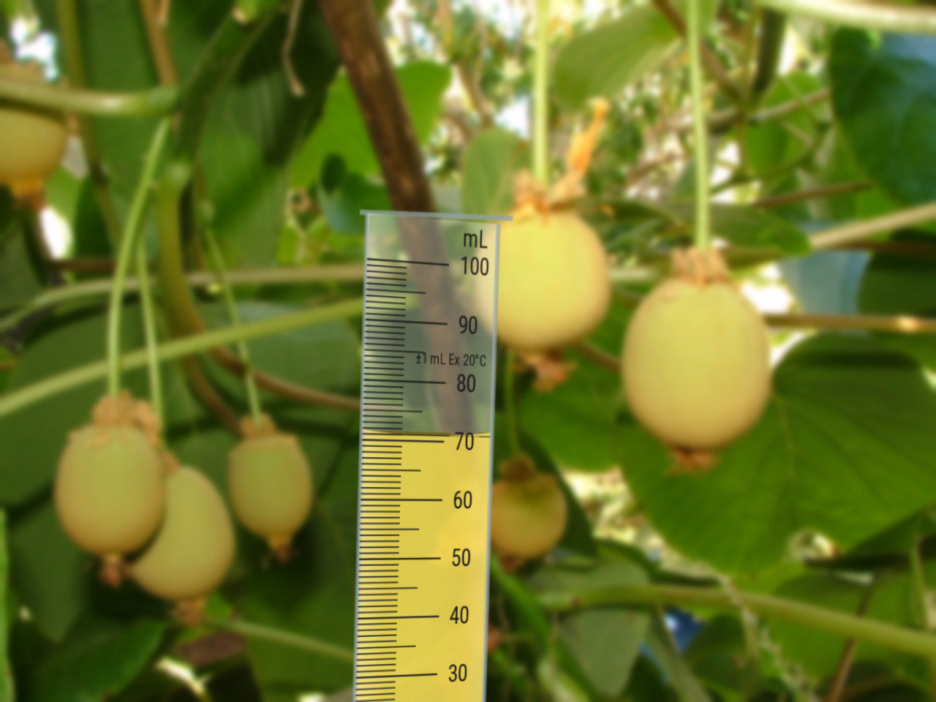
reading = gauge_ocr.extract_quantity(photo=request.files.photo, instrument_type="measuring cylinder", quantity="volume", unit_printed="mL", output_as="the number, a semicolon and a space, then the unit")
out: 71; mL
